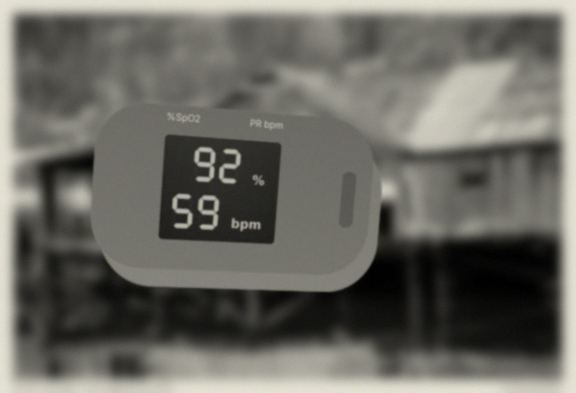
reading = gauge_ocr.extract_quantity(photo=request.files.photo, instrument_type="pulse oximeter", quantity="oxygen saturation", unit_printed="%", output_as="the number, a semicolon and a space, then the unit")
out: 92; %
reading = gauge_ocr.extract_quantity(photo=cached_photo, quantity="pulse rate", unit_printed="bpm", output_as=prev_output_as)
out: 59; bpm
